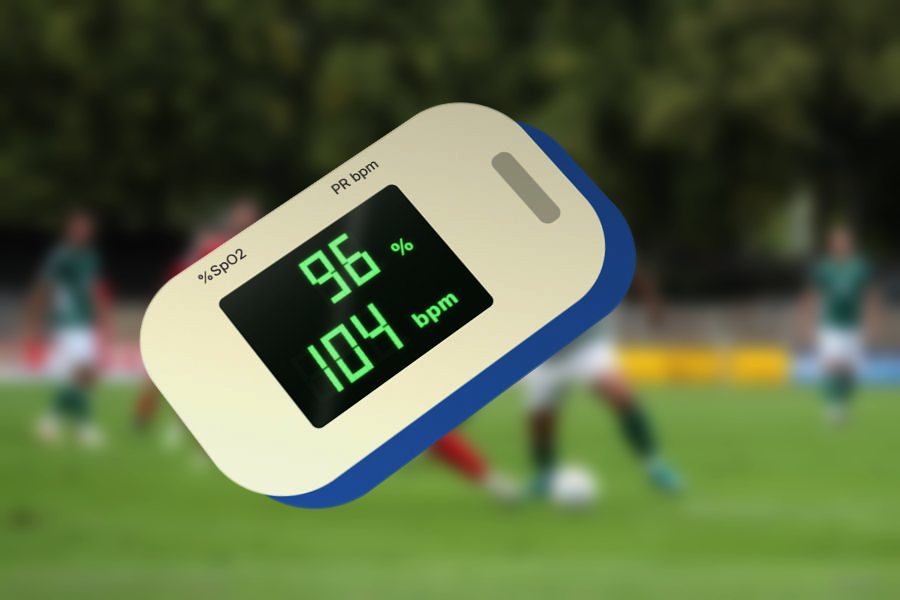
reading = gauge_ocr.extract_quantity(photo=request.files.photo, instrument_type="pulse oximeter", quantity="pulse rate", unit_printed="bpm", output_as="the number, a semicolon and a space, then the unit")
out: 104; bpm
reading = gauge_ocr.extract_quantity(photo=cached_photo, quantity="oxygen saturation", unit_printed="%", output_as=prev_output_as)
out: 96; %
